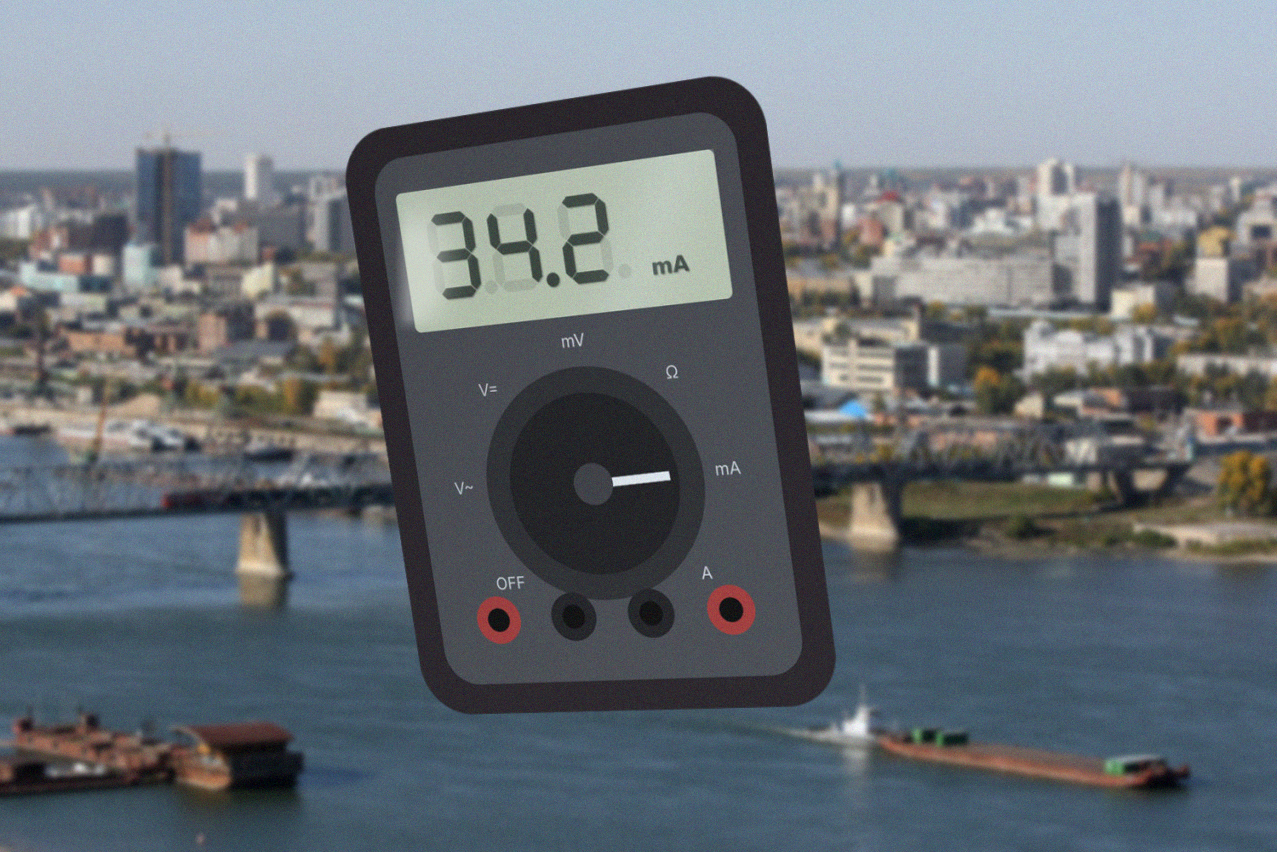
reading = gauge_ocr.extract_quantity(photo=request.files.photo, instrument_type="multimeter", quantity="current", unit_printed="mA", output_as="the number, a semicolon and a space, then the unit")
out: 34.2; mA
